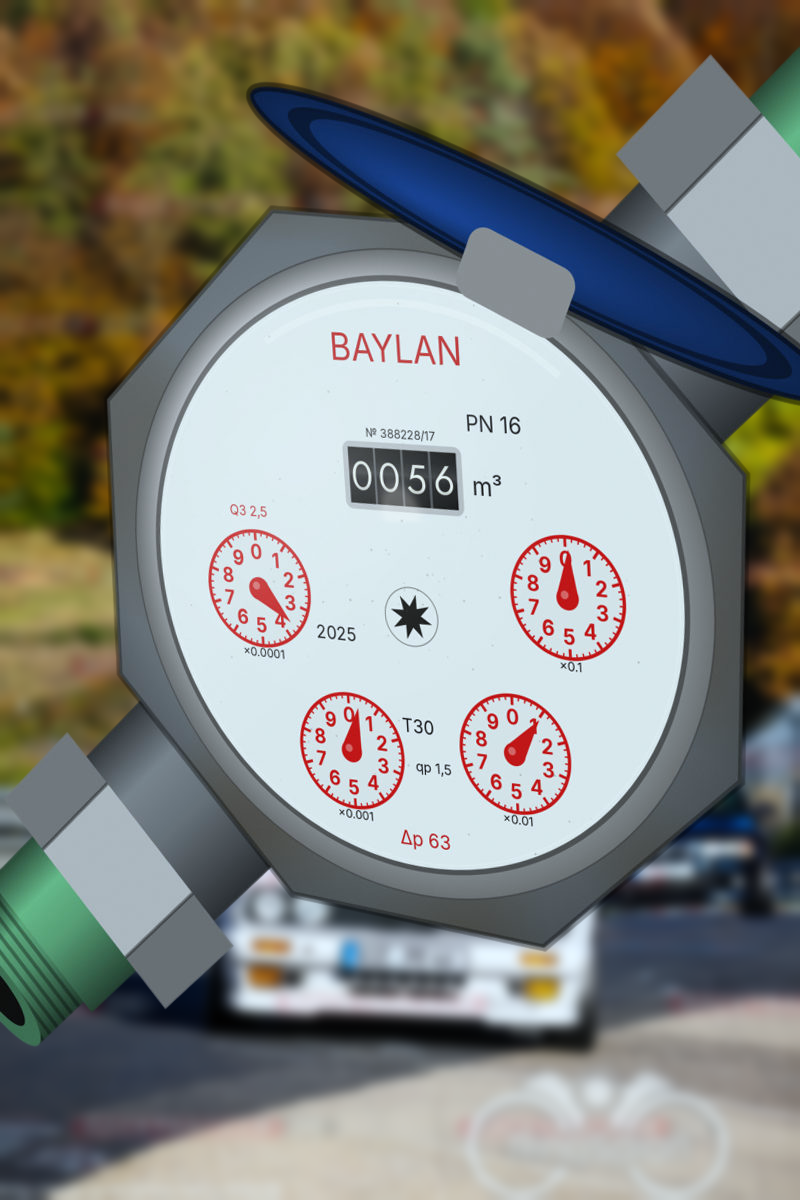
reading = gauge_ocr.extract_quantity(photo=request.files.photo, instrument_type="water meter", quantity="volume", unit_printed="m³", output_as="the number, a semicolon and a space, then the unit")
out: 56.0103; m³
